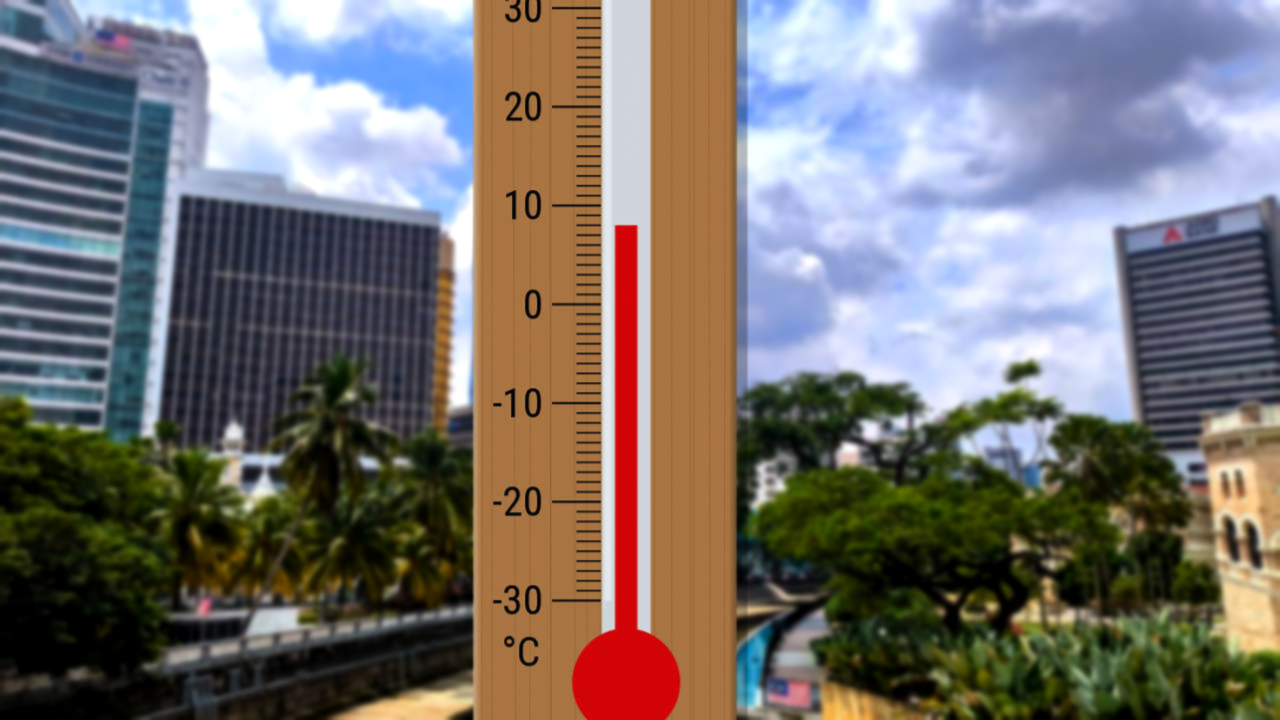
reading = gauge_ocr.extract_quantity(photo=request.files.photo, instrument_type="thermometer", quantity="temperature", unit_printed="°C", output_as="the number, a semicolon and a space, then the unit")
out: 8; °C
